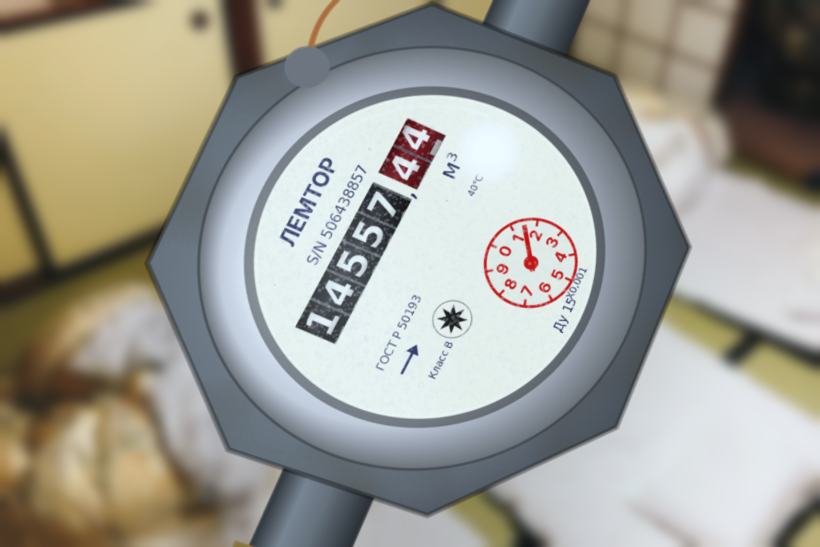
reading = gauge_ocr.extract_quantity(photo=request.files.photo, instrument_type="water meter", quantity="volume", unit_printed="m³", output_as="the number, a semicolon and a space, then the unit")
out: 14557.441; m³
